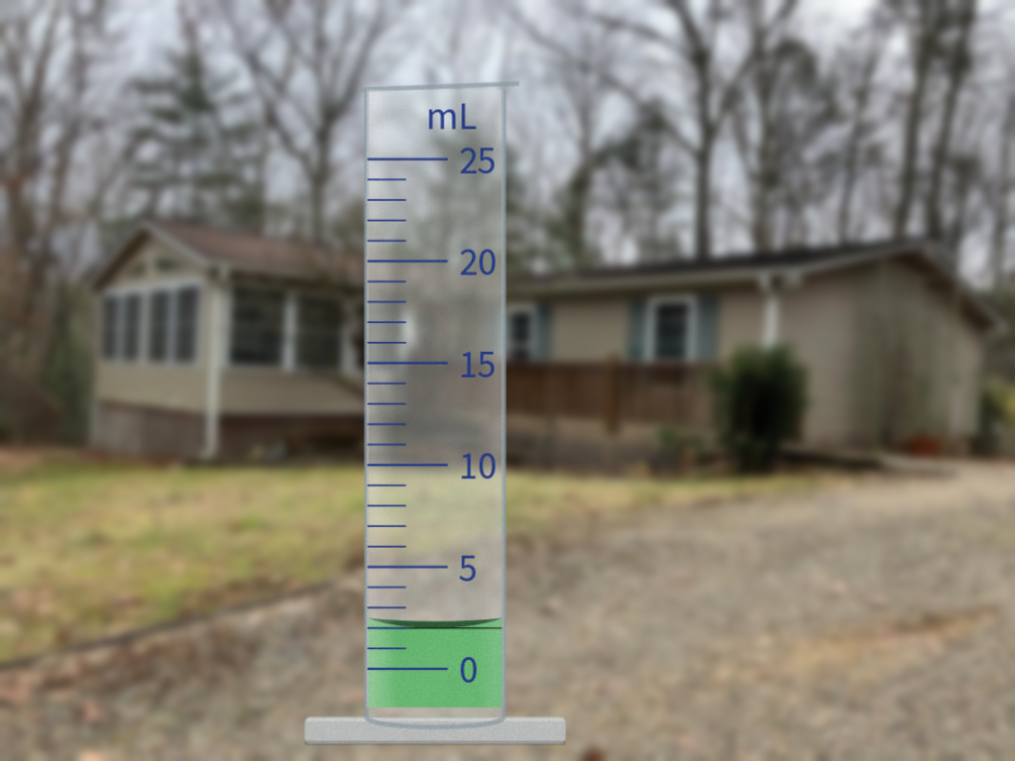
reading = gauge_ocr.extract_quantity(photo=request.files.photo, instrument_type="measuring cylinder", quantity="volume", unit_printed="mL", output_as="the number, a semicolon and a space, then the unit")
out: 2; mL
